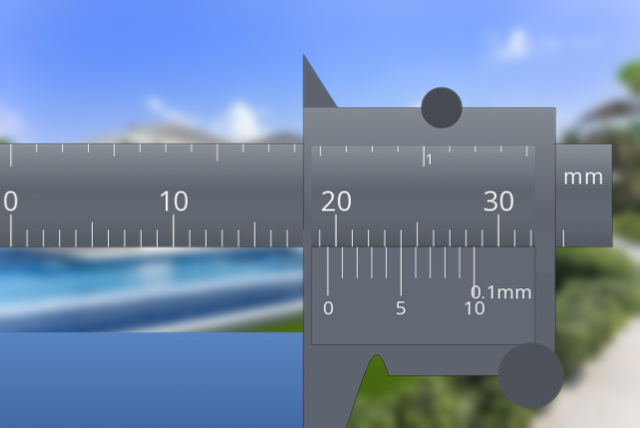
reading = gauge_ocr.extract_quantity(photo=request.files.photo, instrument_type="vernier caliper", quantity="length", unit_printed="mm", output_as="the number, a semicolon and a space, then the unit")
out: 19.5; mm
